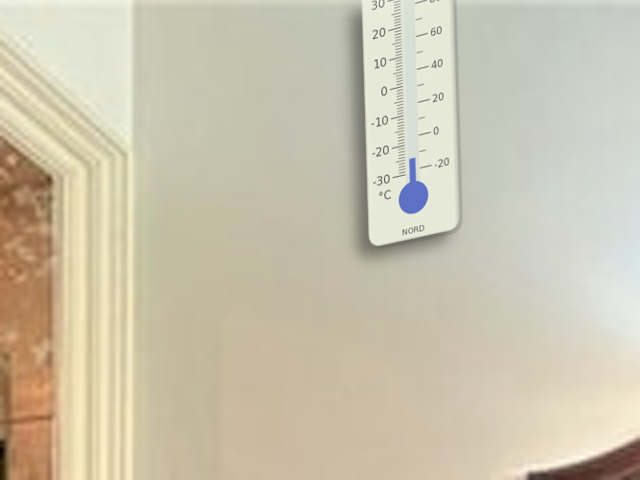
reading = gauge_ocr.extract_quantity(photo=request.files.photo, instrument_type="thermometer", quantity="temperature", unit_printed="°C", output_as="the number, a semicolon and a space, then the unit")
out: -25; °C
